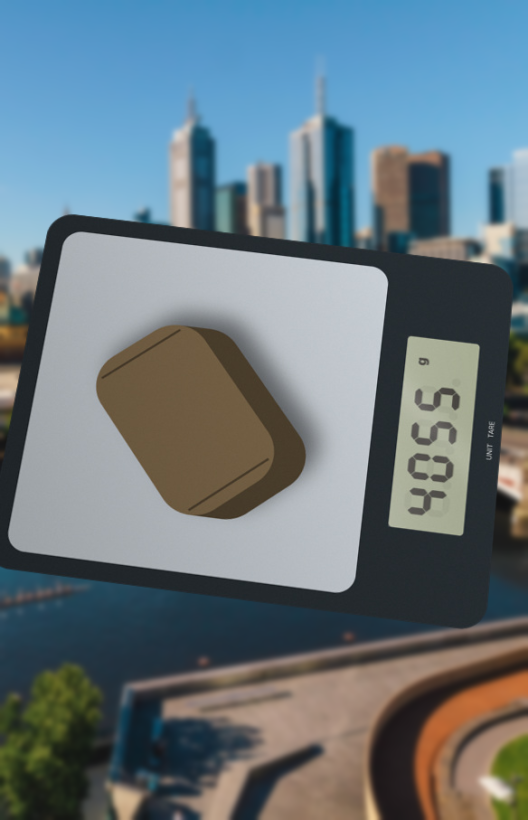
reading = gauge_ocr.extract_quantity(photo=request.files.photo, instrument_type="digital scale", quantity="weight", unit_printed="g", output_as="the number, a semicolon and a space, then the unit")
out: 4055; g
